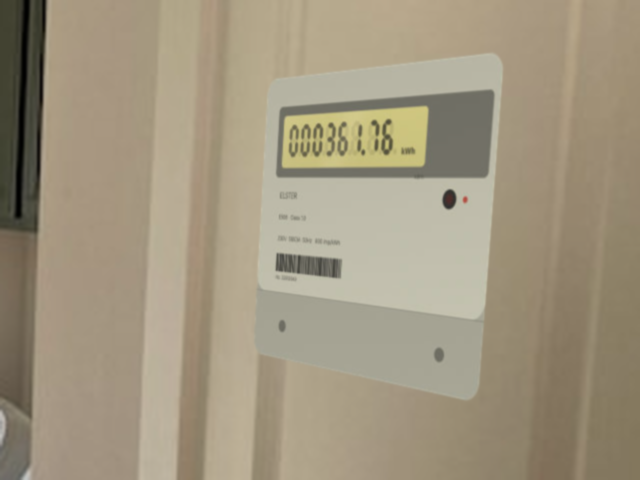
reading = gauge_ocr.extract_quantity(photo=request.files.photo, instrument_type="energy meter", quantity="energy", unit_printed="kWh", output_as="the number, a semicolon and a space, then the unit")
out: 361.76; kWh
